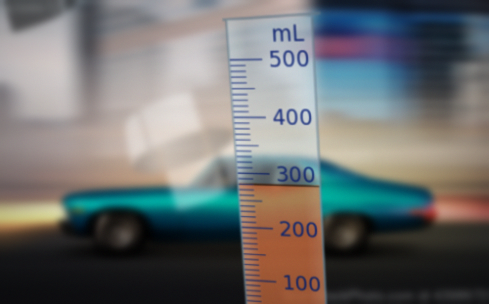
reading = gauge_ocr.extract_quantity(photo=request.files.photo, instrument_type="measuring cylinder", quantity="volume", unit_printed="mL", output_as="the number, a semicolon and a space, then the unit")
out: 280; mL
